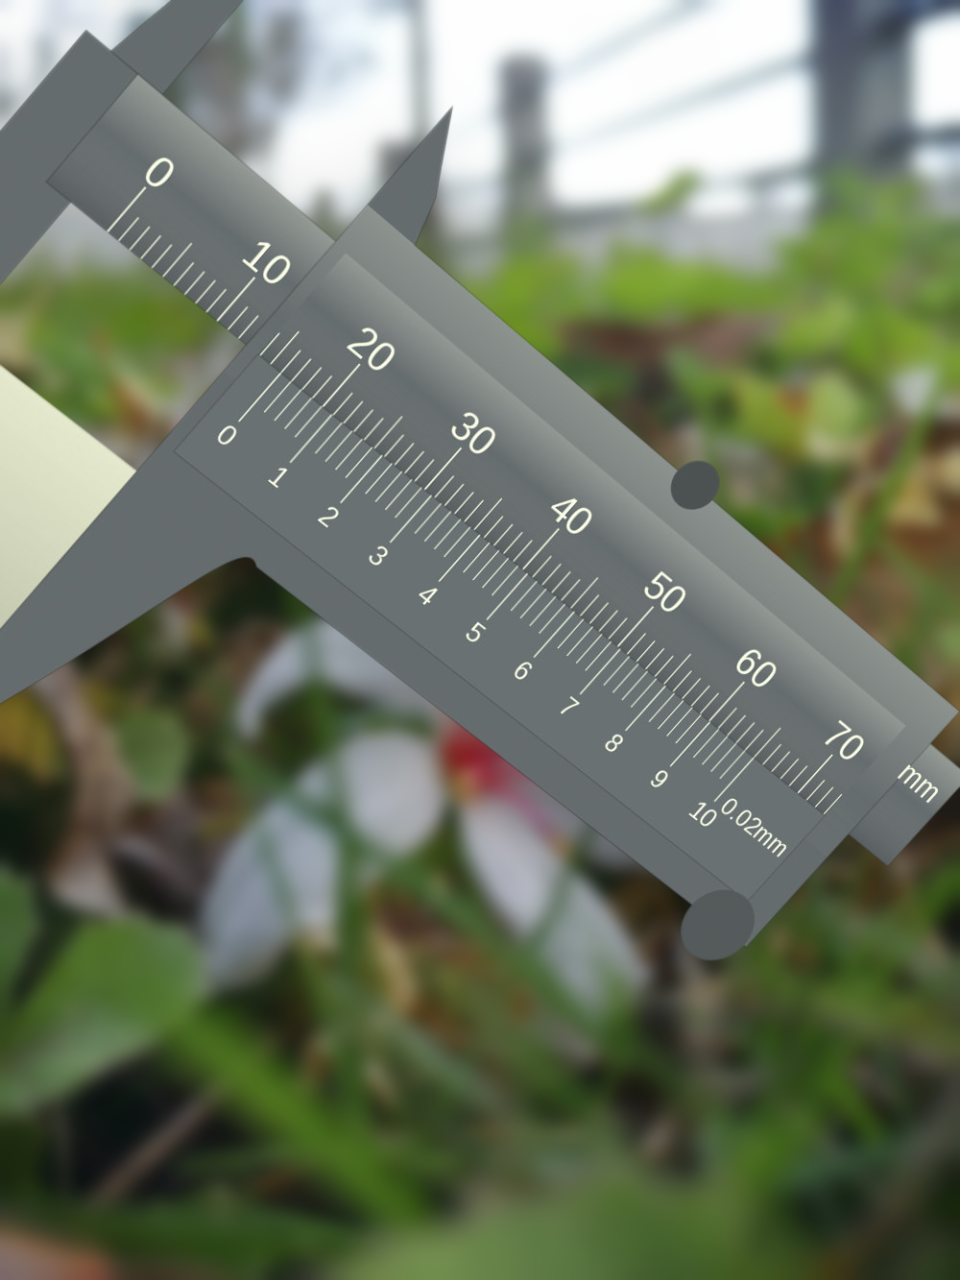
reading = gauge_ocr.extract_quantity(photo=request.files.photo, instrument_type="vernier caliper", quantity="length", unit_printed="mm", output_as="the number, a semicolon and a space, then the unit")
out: 16.0; mm
